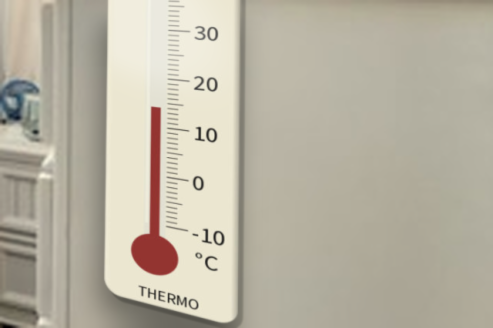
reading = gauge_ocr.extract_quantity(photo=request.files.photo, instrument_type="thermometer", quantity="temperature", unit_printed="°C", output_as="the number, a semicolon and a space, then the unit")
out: 14; °C
